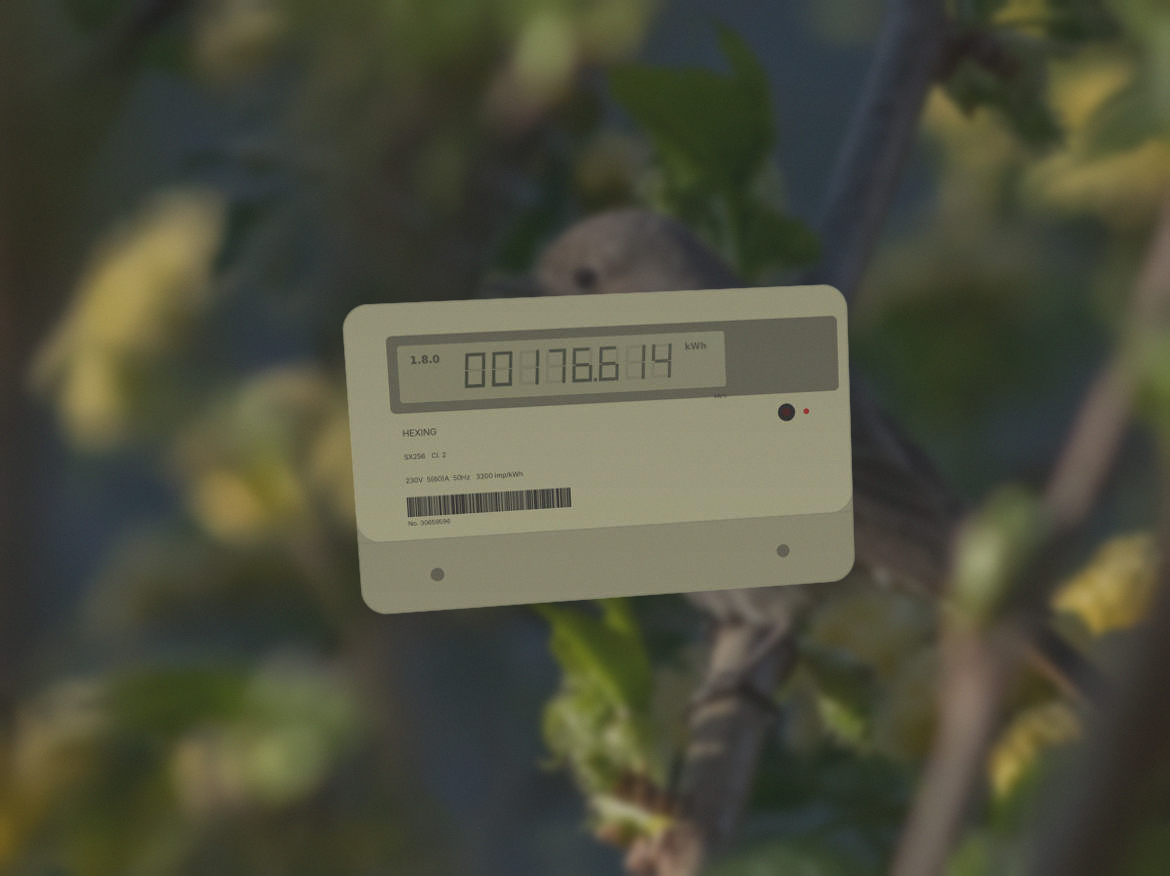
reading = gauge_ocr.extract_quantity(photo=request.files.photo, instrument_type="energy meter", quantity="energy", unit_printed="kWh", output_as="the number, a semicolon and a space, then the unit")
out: 176.614; kWh
